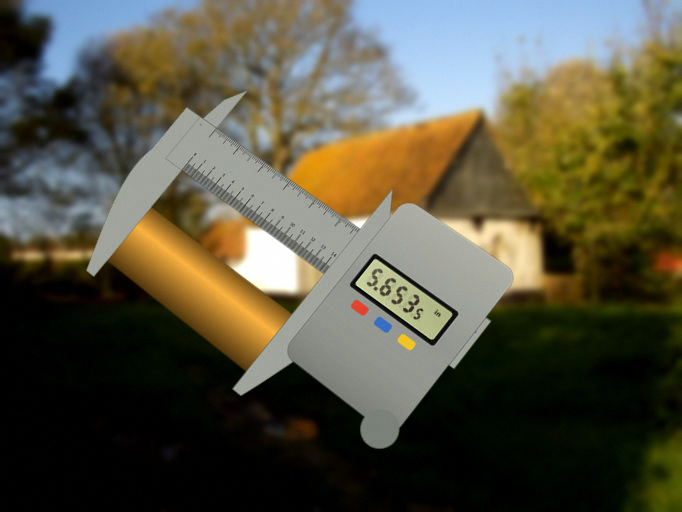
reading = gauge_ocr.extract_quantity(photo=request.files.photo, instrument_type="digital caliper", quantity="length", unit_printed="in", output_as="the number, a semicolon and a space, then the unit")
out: 5.6535; in
